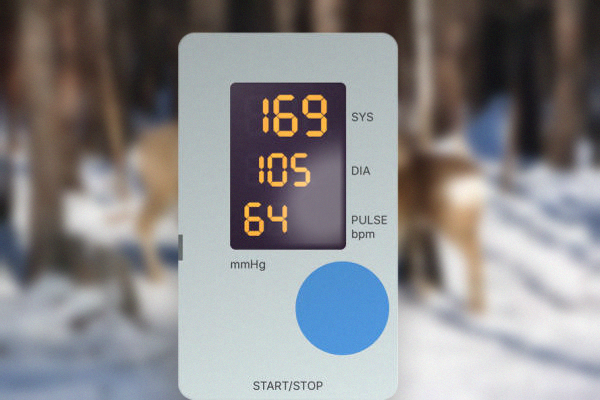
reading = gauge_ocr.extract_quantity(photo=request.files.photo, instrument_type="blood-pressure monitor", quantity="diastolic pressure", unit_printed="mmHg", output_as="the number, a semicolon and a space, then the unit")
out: 105; mmHg
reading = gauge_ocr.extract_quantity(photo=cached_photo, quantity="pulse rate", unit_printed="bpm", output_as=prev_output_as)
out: 64; bpm
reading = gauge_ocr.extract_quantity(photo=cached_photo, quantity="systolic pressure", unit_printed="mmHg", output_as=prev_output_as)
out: 169; mmHg
